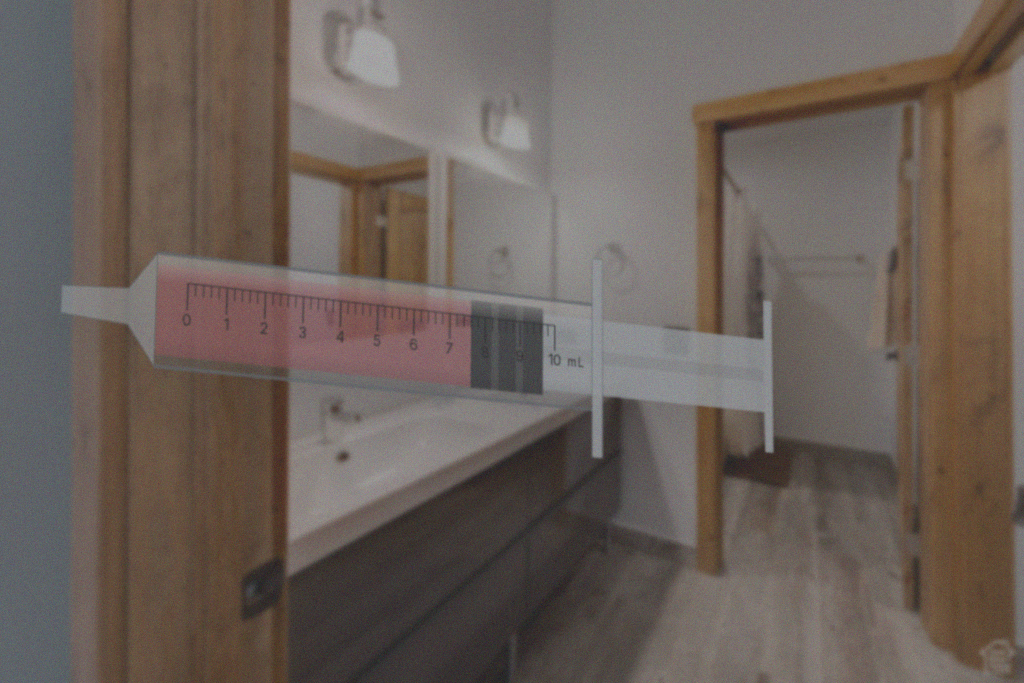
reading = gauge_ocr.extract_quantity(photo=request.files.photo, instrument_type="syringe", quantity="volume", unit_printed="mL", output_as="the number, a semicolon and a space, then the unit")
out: 7.6; mL
